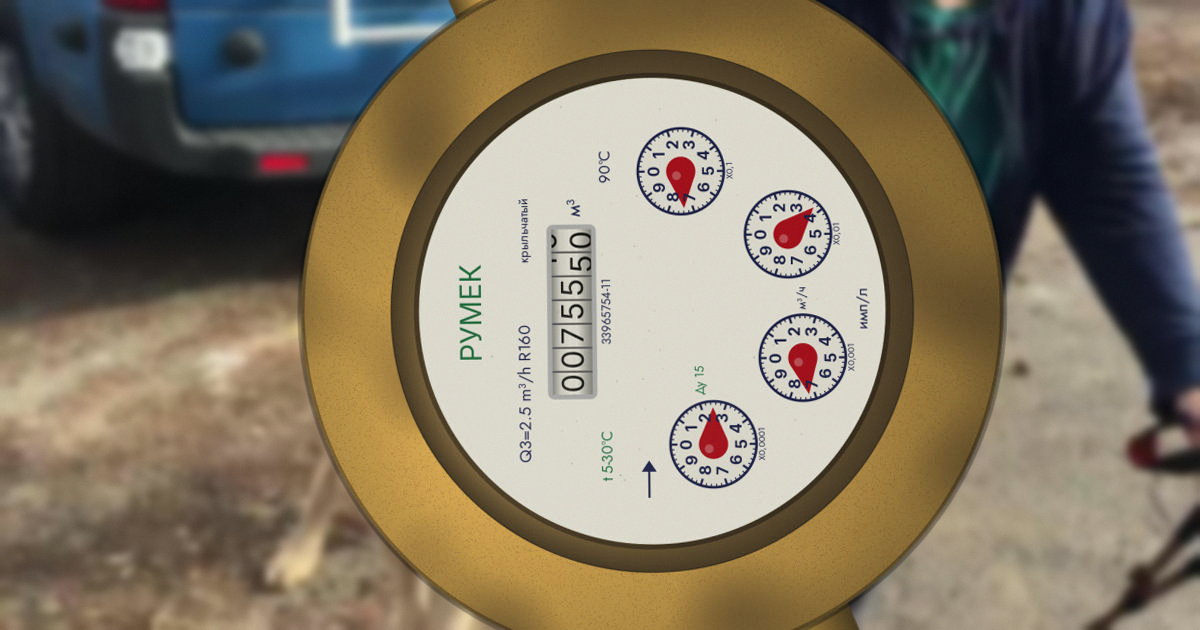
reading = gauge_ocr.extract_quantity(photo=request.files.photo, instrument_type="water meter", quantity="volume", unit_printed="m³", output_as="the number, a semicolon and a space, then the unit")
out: 75549.7372; m³
